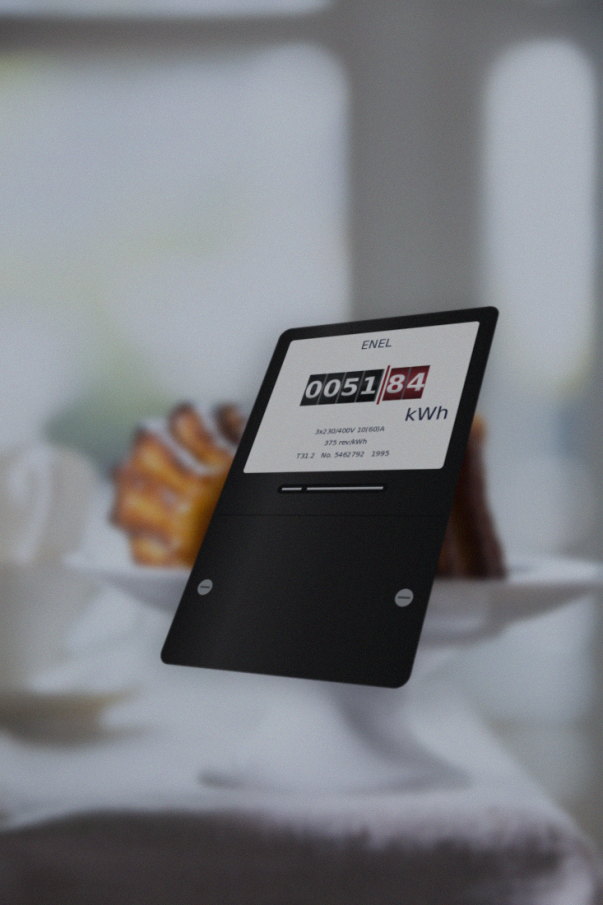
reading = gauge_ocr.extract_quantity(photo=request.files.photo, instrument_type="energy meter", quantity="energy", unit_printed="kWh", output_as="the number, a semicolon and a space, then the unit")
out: 51.84; kWh
